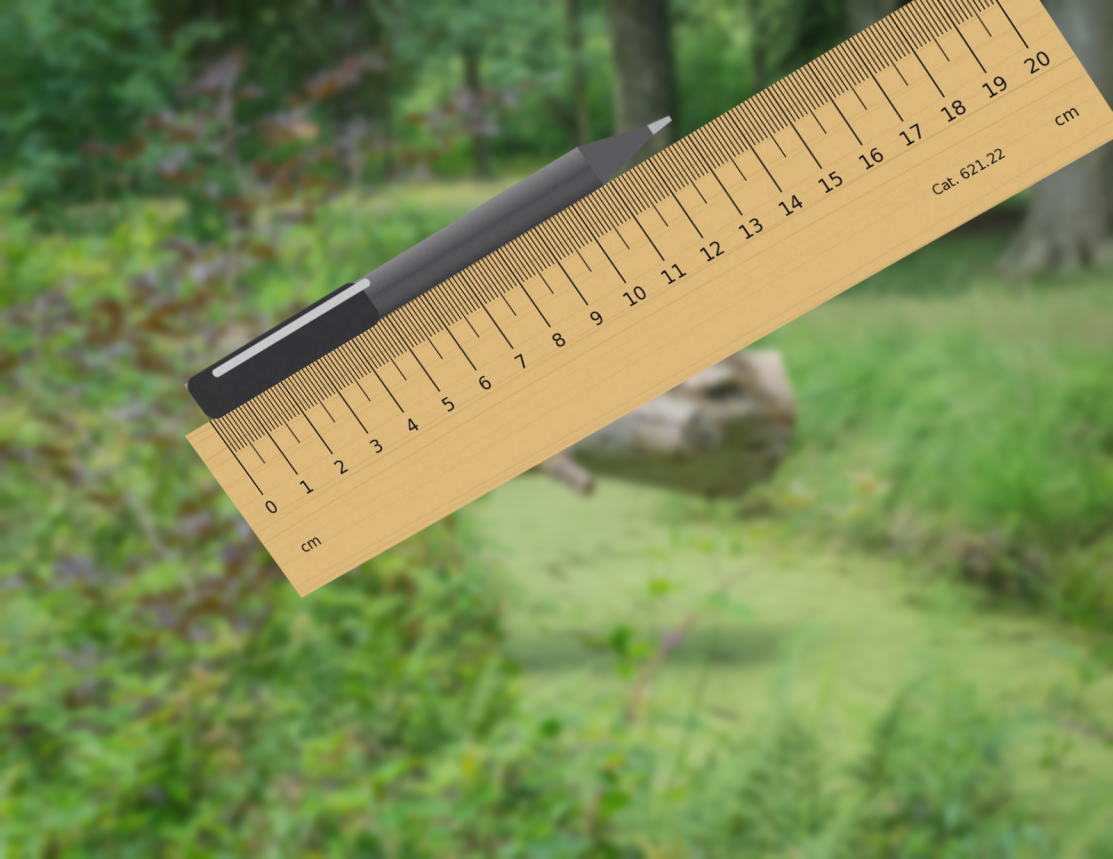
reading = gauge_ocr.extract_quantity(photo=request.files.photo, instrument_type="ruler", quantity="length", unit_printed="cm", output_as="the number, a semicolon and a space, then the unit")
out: 12.9; cm
